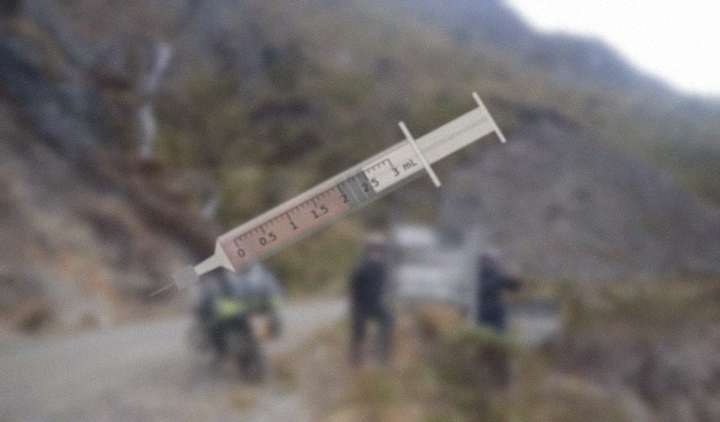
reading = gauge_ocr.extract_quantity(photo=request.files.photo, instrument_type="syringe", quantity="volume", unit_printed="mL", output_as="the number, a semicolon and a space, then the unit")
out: 2; mL
